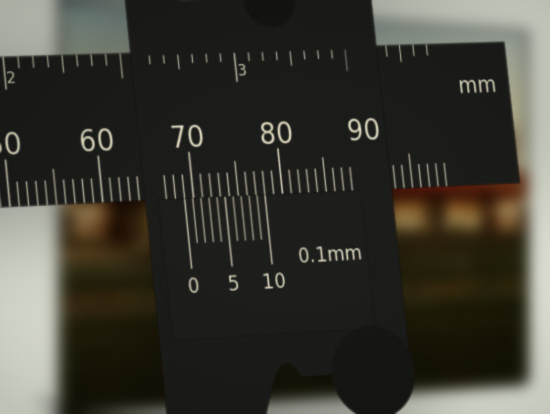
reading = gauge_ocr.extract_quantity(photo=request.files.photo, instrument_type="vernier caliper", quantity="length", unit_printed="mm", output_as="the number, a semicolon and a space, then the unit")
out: 69.0; mm
